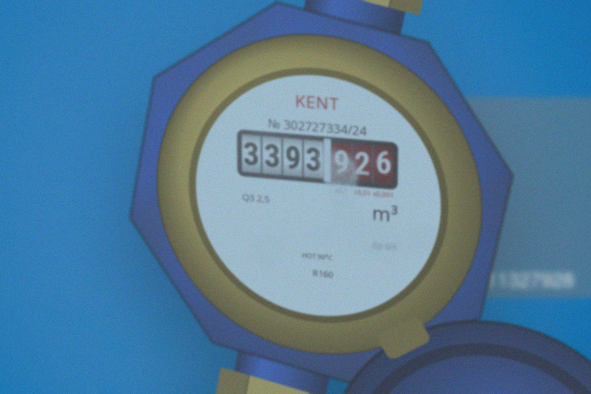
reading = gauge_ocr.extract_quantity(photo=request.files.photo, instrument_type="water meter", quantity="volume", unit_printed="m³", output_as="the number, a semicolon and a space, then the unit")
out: 3393.926; m³
